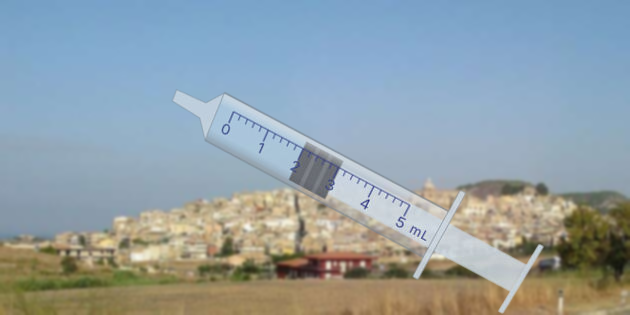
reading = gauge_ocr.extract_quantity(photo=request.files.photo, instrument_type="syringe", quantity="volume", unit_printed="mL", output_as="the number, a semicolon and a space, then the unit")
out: 2; mL
